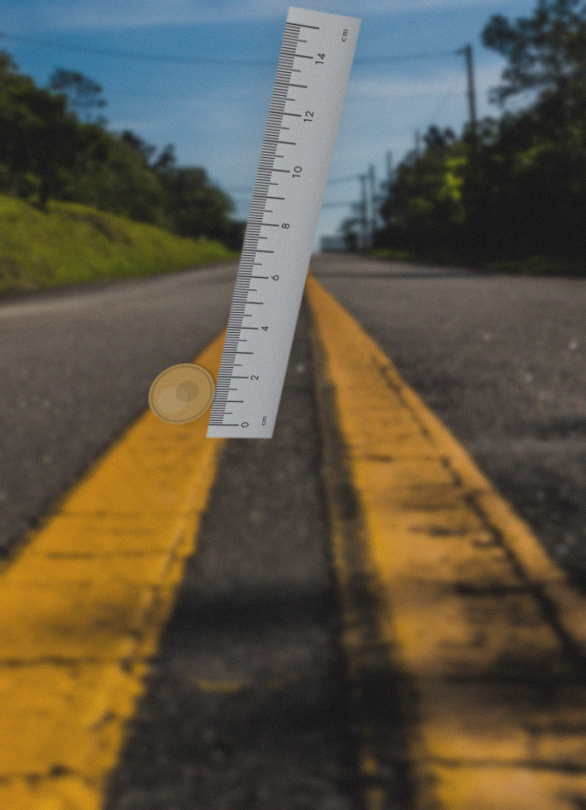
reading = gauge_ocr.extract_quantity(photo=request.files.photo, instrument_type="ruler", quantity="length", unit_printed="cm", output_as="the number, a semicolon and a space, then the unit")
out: 2.5; cm
